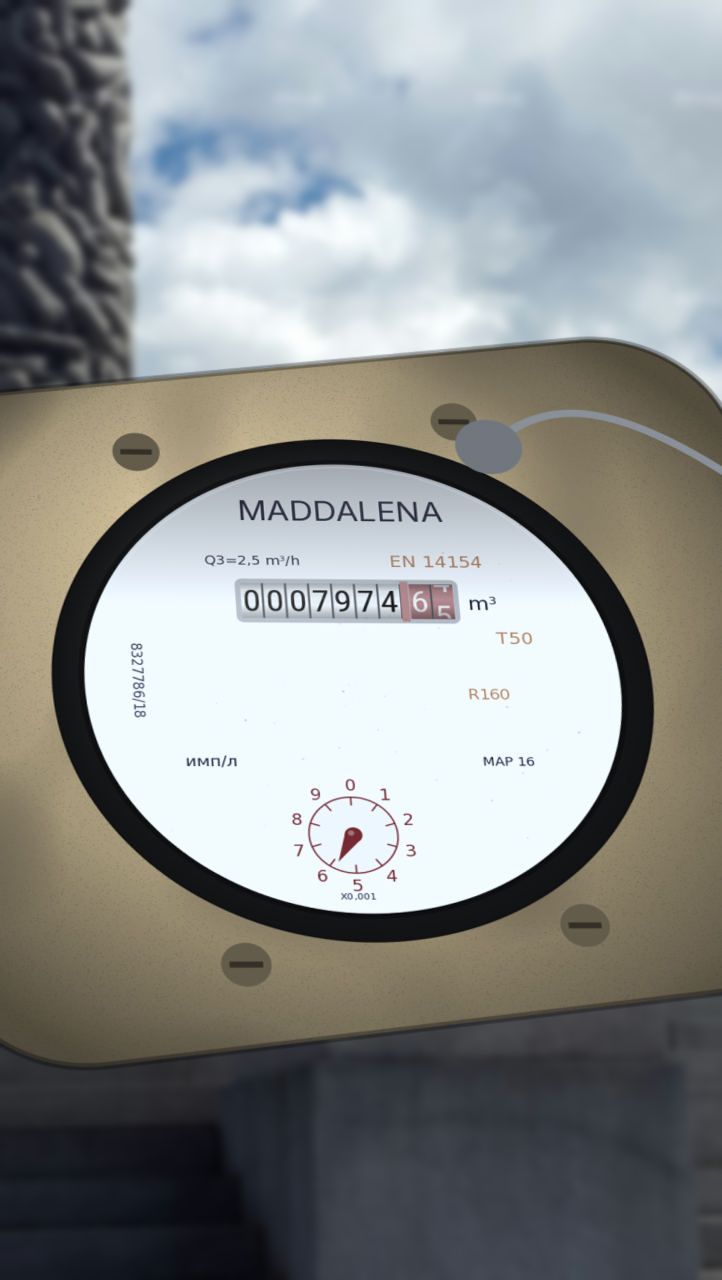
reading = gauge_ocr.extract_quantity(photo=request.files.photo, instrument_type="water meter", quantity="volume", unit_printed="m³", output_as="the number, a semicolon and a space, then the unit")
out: 7974.645; m³
